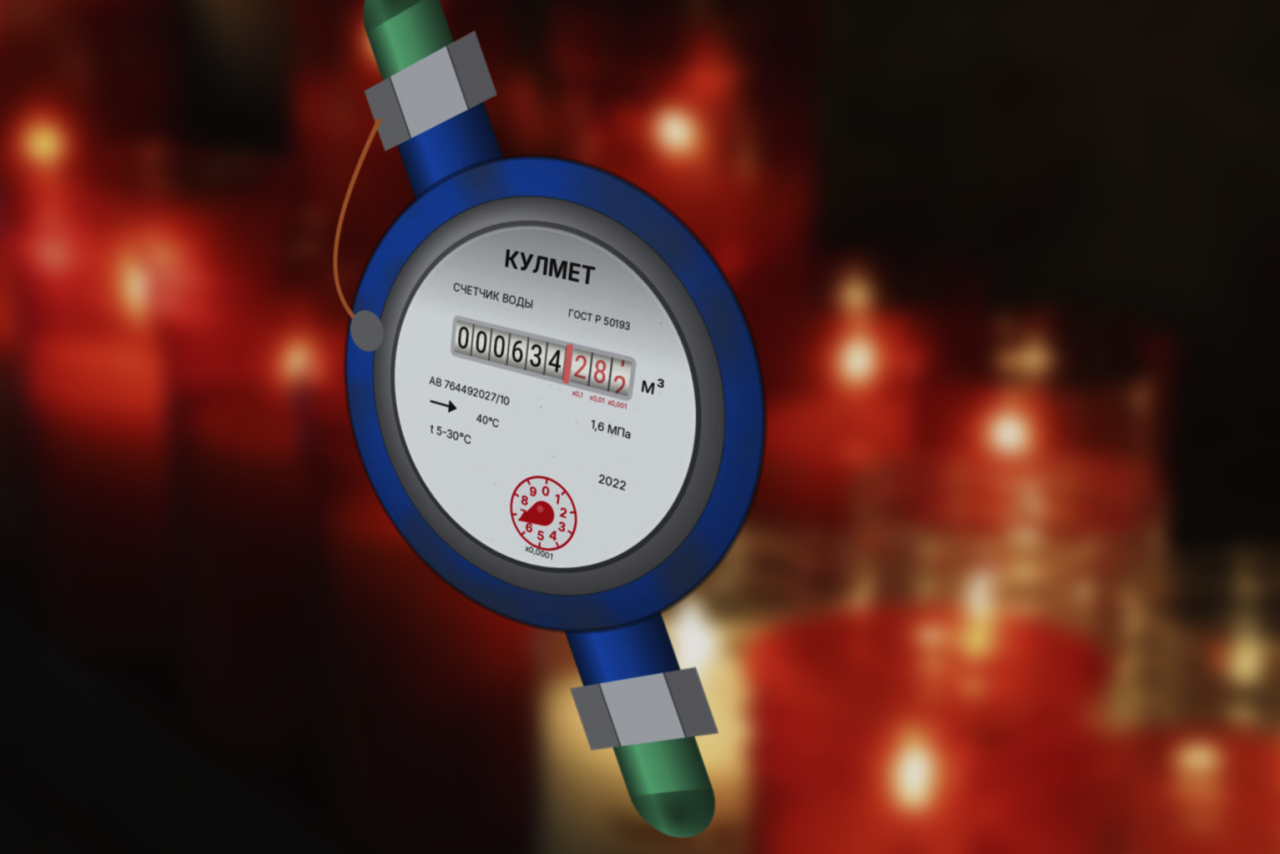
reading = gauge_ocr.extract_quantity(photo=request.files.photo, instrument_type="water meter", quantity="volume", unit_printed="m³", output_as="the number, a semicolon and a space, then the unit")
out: 634.2816; m³
